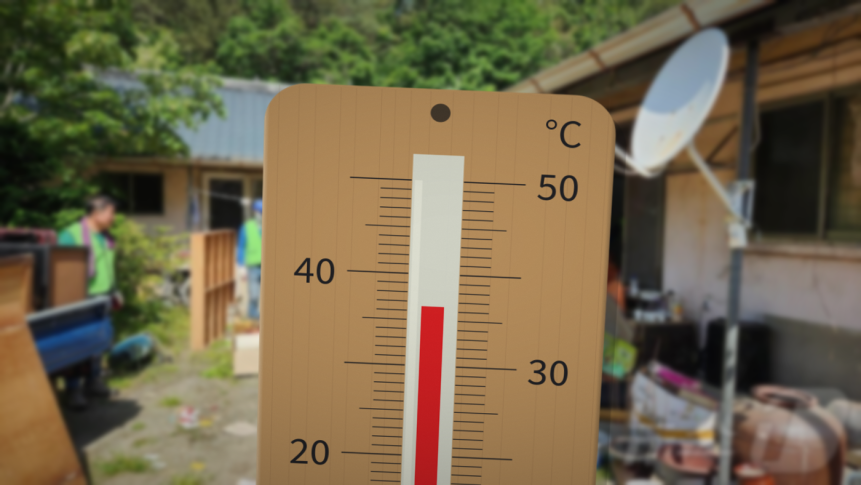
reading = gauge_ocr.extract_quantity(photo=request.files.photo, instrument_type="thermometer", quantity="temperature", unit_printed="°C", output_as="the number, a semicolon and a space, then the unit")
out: 36.5; °C
